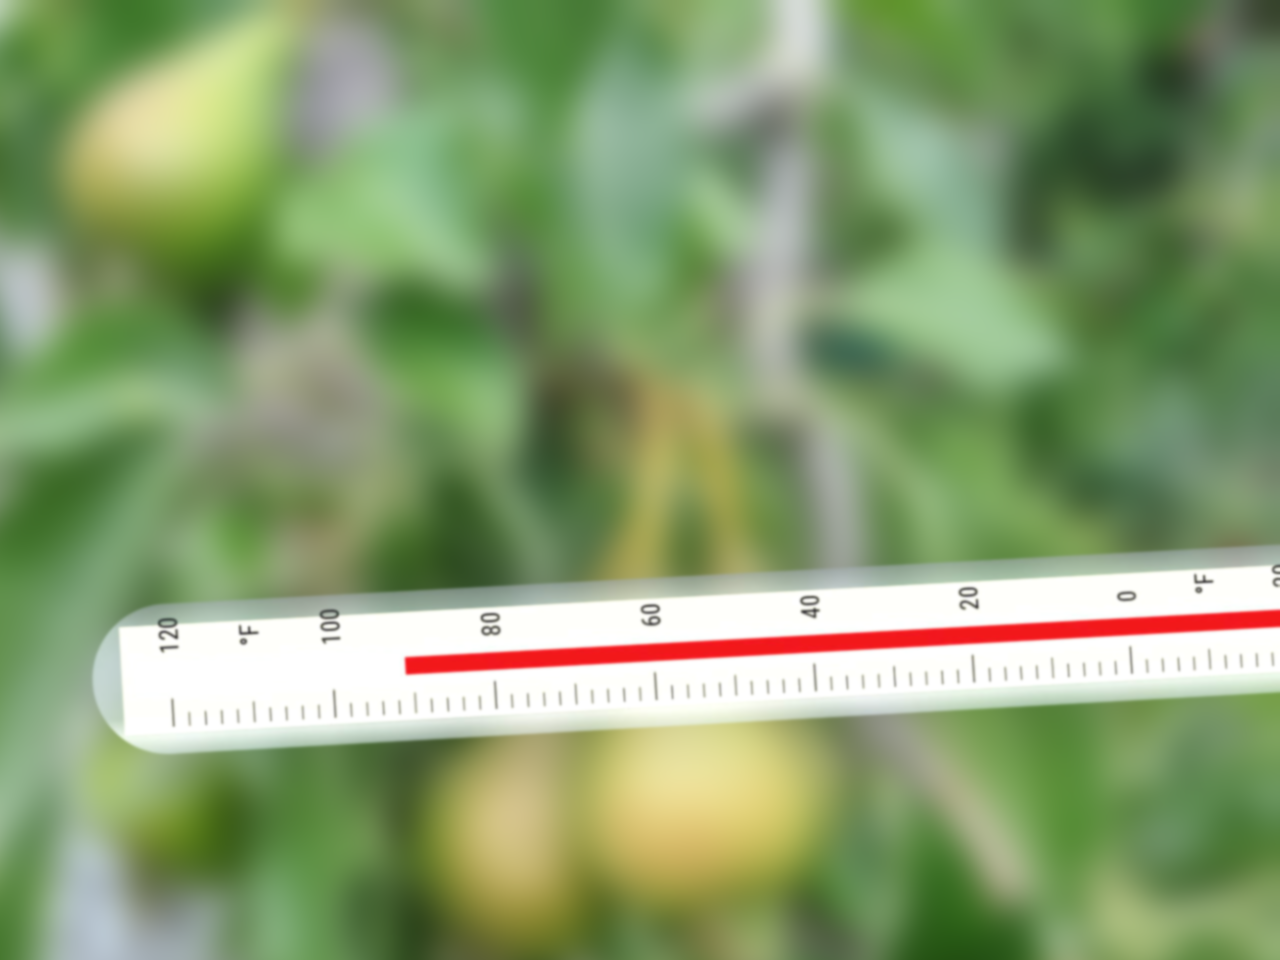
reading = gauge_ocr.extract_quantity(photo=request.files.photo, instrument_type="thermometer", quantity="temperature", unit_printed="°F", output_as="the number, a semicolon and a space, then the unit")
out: 91; °F
